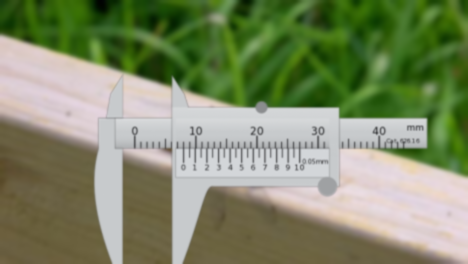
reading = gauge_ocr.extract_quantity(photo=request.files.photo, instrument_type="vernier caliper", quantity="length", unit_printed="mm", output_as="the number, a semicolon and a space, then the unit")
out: 8.0; mm
